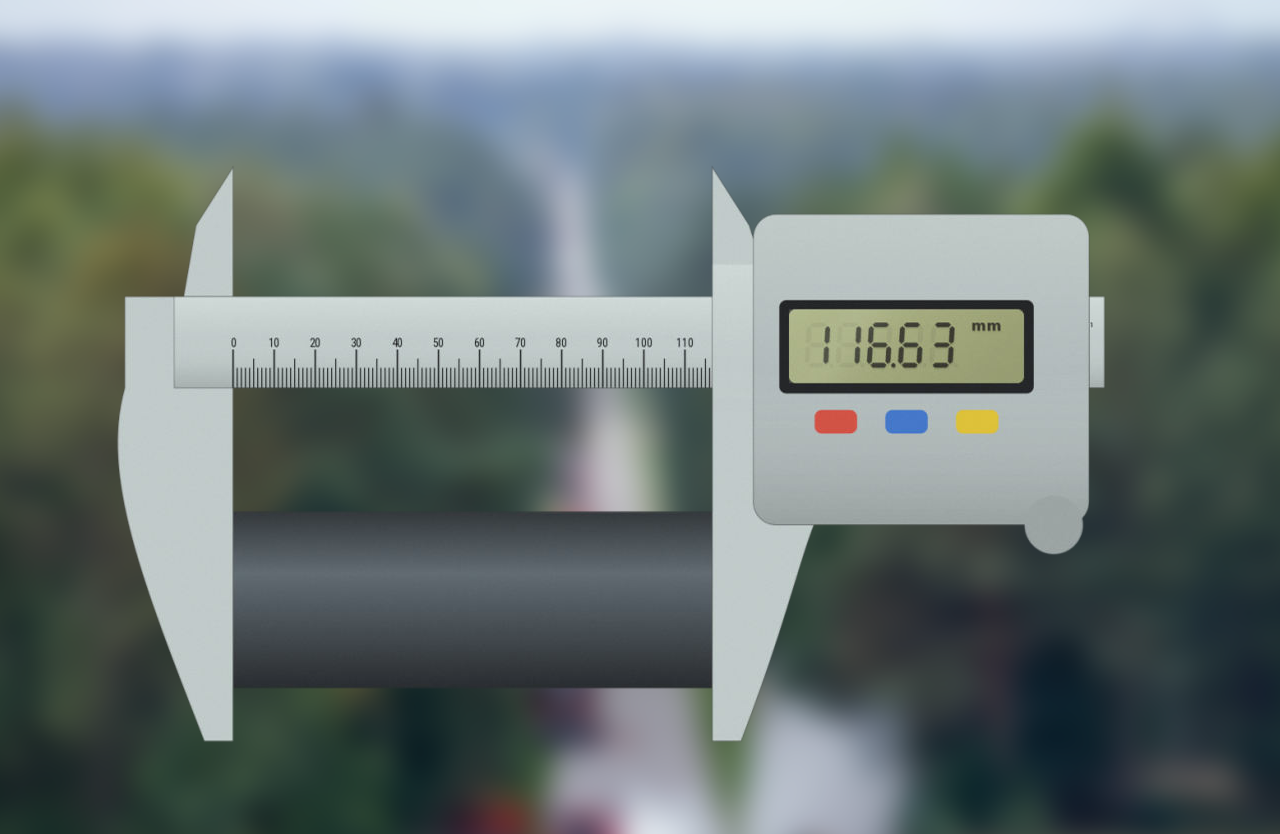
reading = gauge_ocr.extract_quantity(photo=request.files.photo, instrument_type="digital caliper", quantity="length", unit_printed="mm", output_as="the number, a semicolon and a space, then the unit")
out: 116.63; mm
